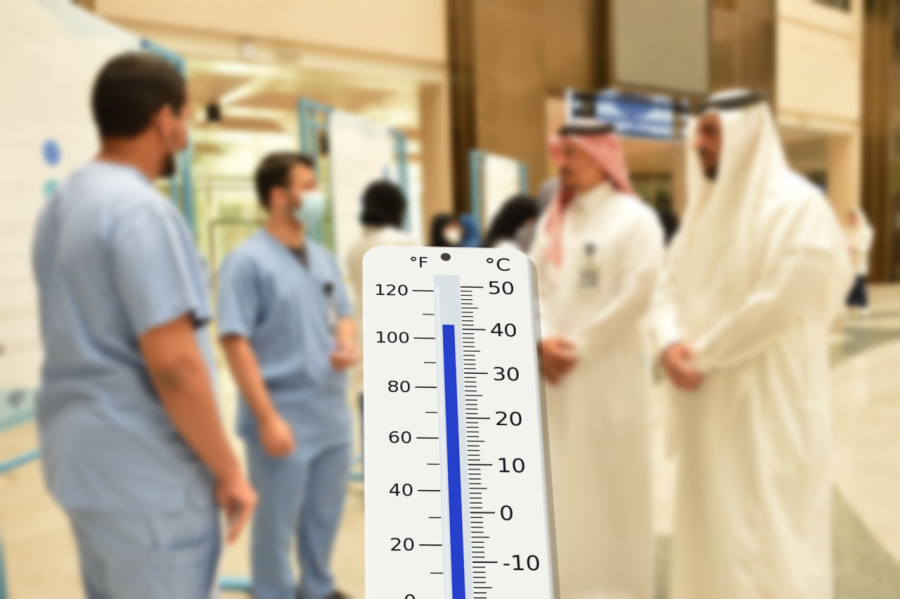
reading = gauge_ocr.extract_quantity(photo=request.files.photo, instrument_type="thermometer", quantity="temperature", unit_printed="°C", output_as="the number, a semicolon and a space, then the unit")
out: 41; °C
